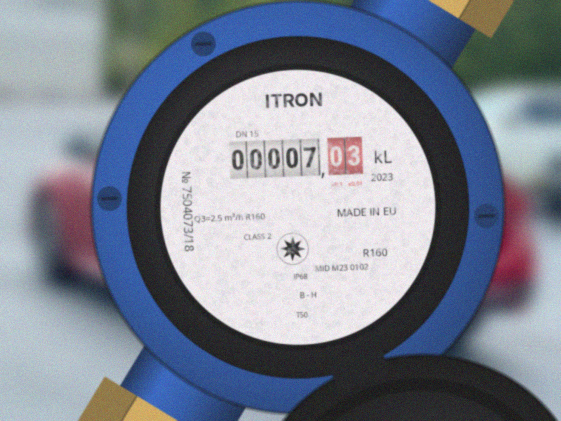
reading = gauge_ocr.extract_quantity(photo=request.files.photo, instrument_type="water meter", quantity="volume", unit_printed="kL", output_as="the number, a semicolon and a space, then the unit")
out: 7.03; kL
